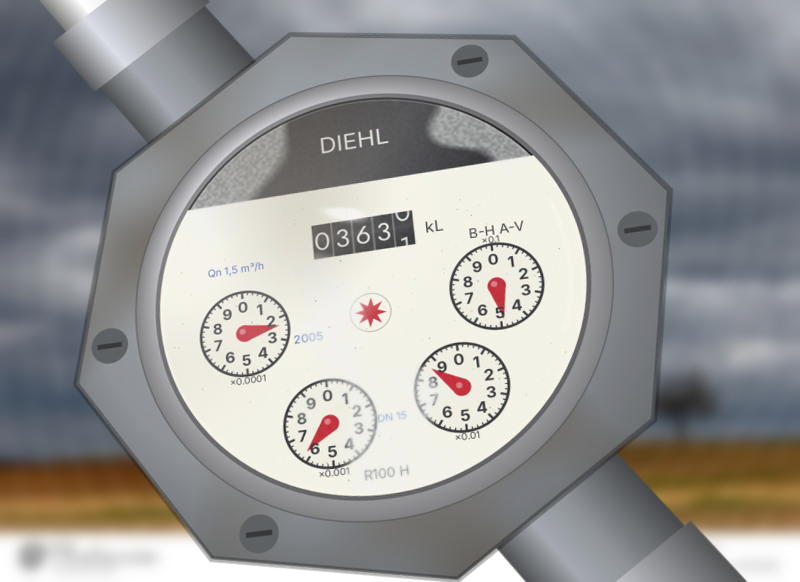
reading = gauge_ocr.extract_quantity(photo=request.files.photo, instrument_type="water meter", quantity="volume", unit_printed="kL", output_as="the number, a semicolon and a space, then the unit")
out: 3630.4862; kL
